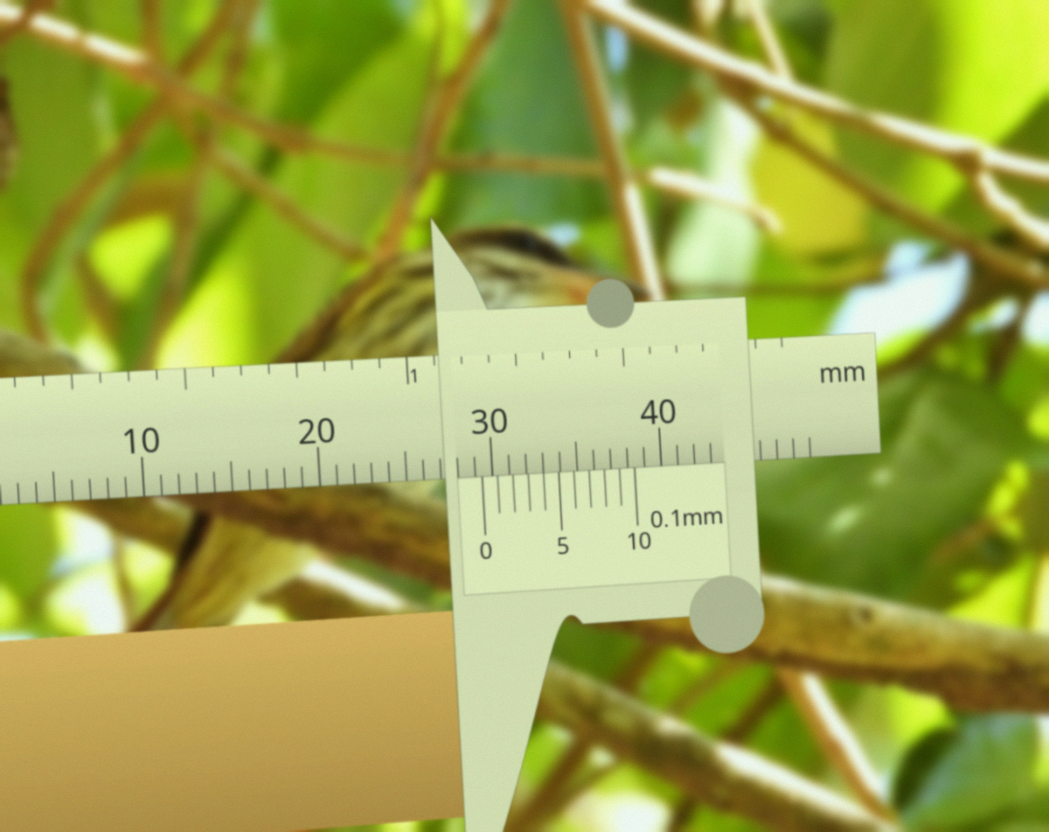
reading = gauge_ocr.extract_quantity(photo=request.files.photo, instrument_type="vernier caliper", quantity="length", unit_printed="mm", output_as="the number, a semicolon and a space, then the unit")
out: 29.4; mm
